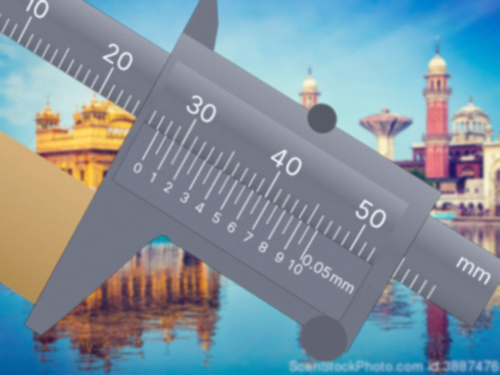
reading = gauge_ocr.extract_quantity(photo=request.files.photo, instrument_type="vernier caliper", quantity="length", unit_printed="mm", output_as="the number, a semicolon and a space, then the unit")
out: 27.2; mm
